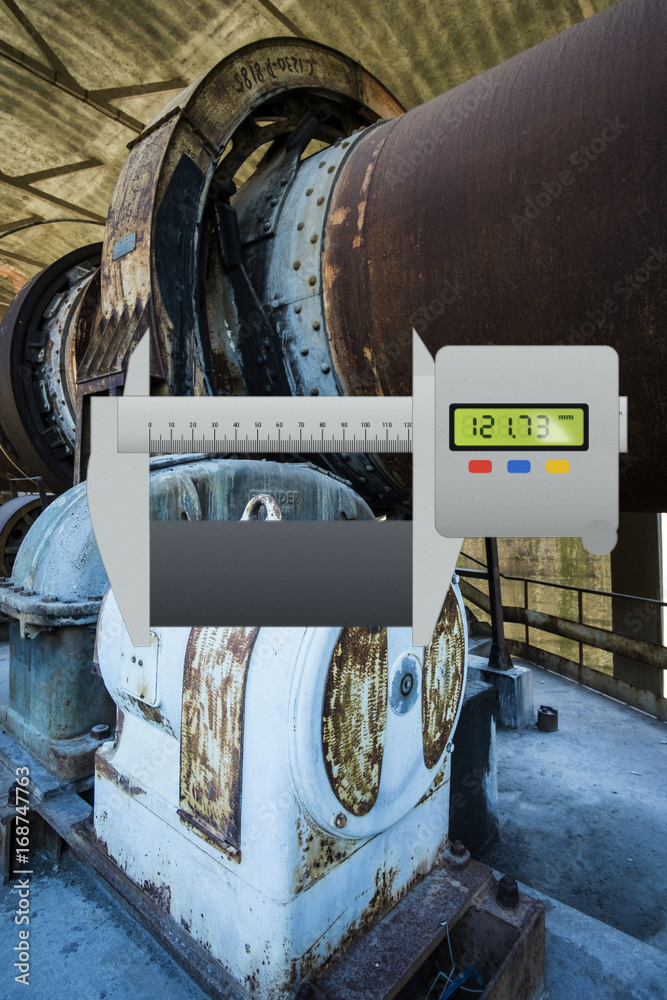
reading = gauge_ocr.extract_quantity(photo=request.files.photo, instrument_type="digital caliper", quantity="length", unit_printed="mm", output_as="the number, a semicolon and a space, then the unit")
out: 121.73; mm
